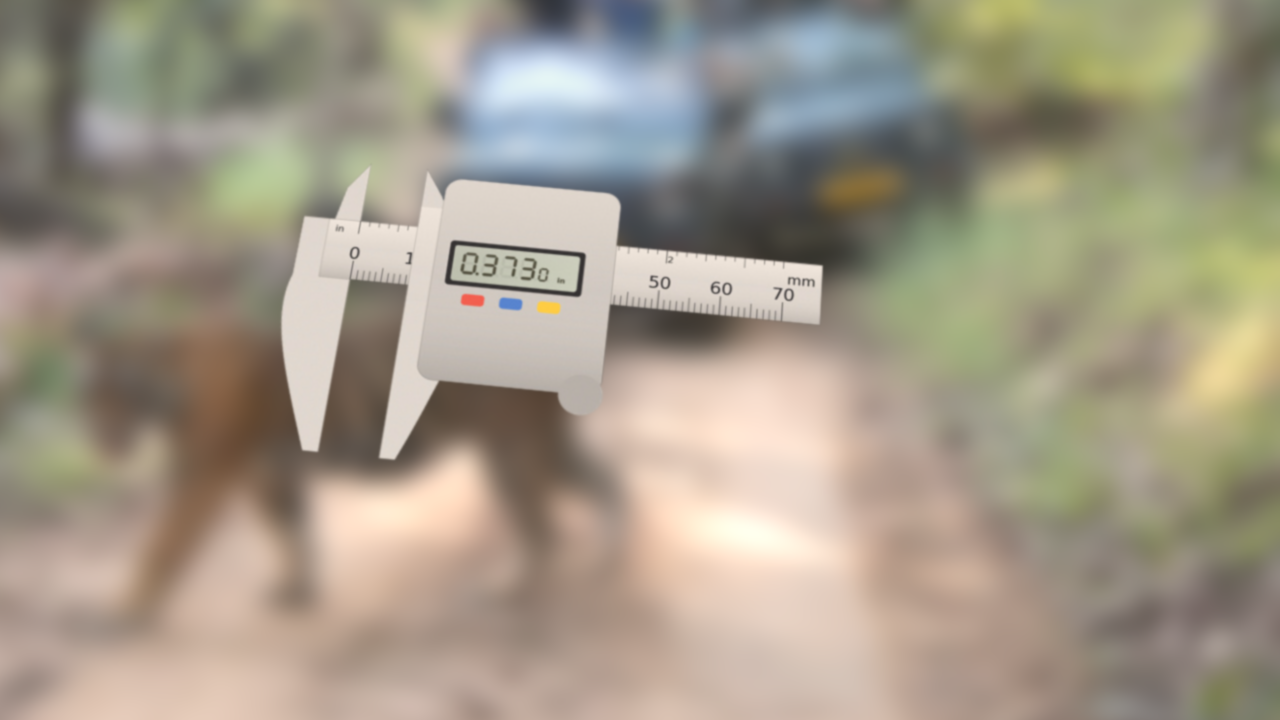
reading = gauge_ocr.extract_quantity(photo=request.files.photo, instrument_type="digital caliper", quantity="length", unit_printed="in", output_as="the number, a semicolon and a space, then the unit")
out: 0.3730; in
